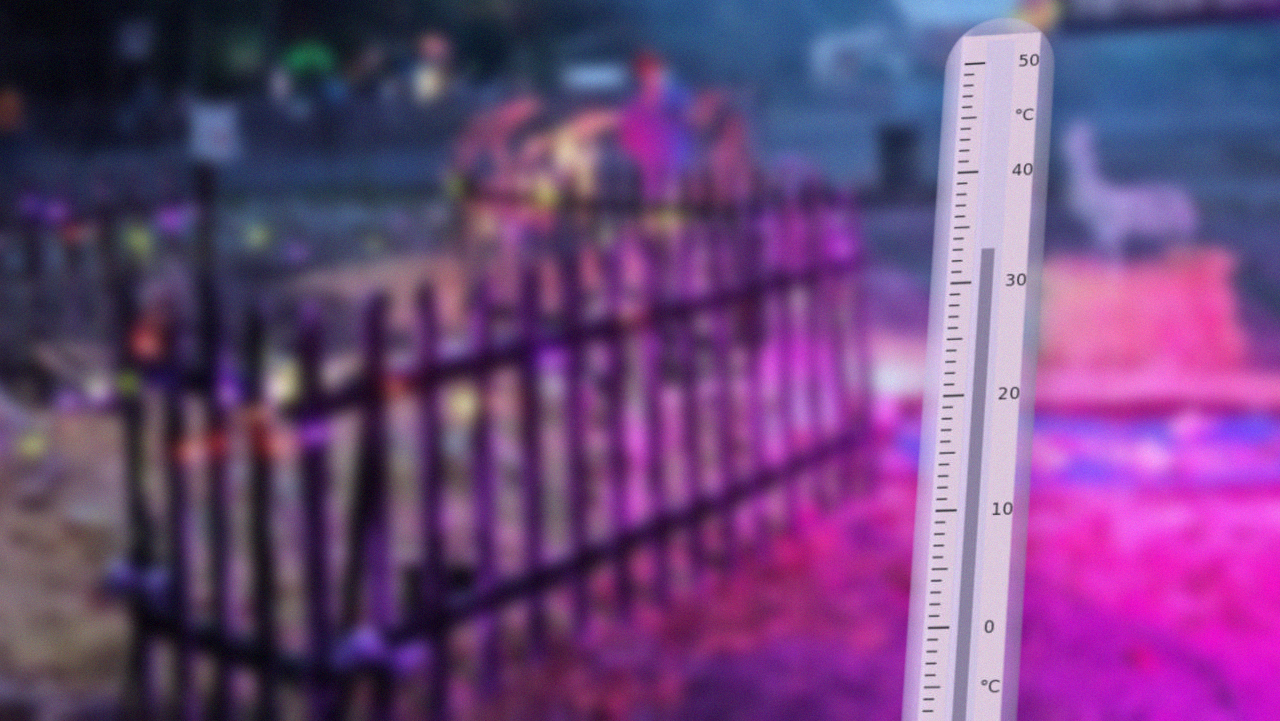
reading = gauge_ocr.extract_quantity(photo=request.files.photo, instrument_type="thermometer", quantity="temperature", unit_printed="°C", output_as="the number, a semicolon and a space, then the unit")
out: 33; °C
